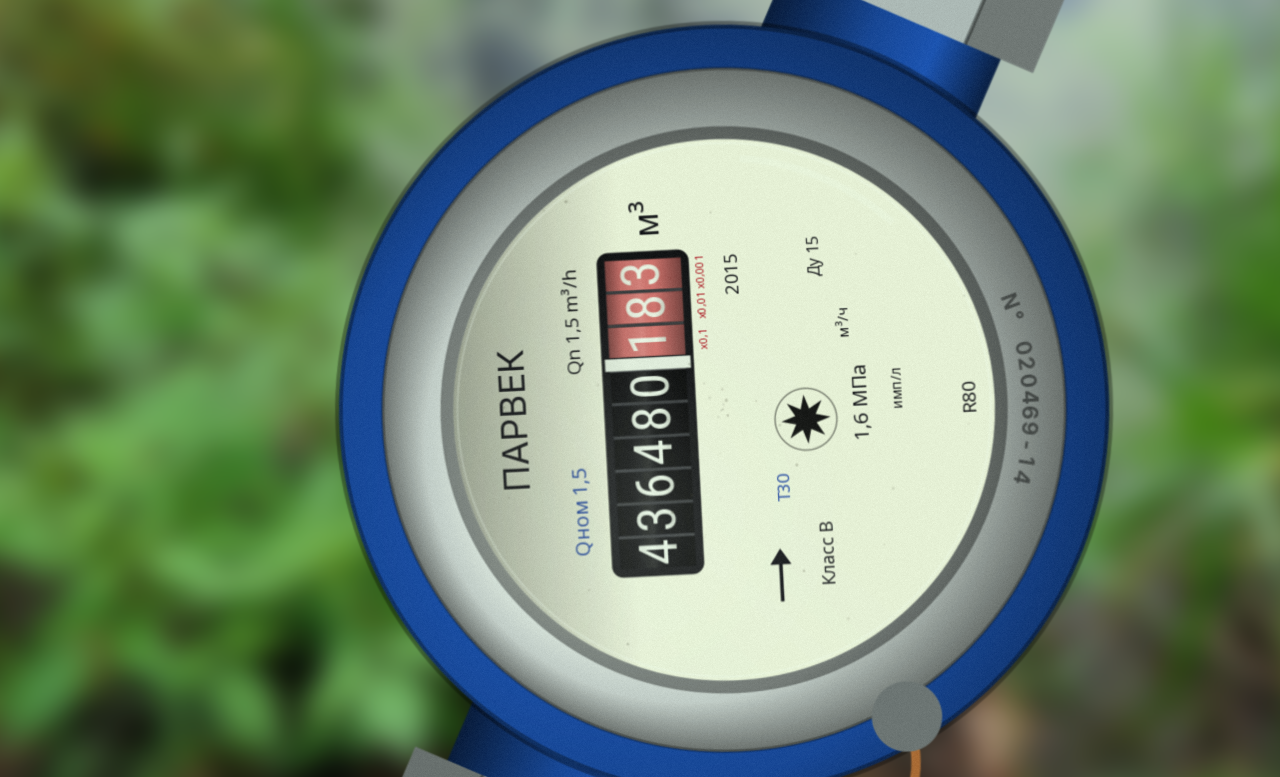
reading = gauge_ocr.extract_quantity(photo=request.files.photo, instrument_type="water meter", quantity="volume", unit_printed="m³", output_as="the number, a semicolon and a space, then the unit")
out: 436480.183; m³
